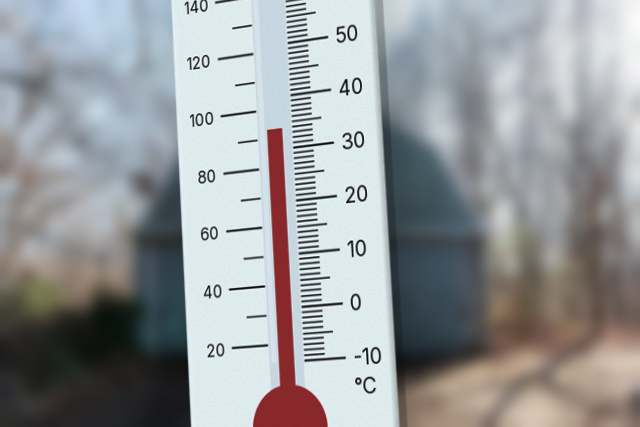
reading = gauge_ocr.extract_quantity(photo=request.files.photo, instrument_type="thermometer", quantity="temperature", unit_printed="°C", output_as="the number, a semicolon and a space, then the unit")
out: 34; °C
